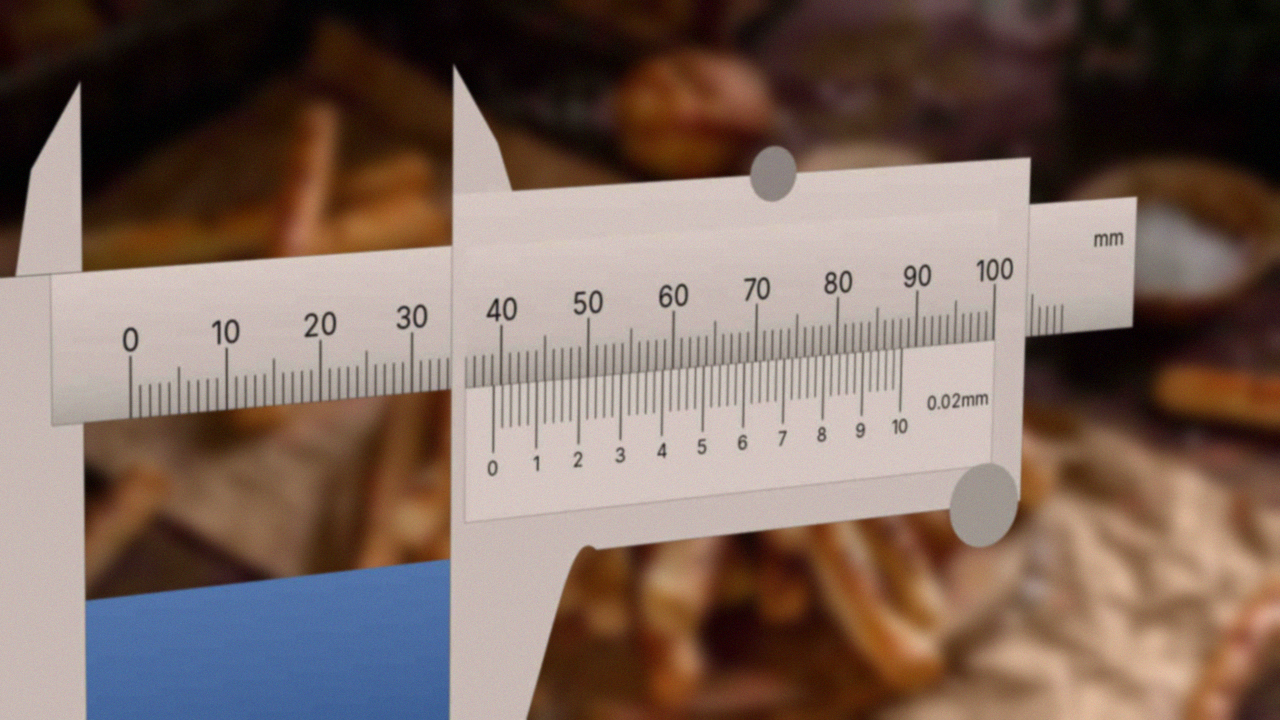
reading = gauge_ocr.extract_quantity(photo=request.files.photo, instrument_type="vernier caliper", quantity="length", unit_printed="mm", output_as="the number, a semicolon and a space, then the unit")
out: 39.2; mm
